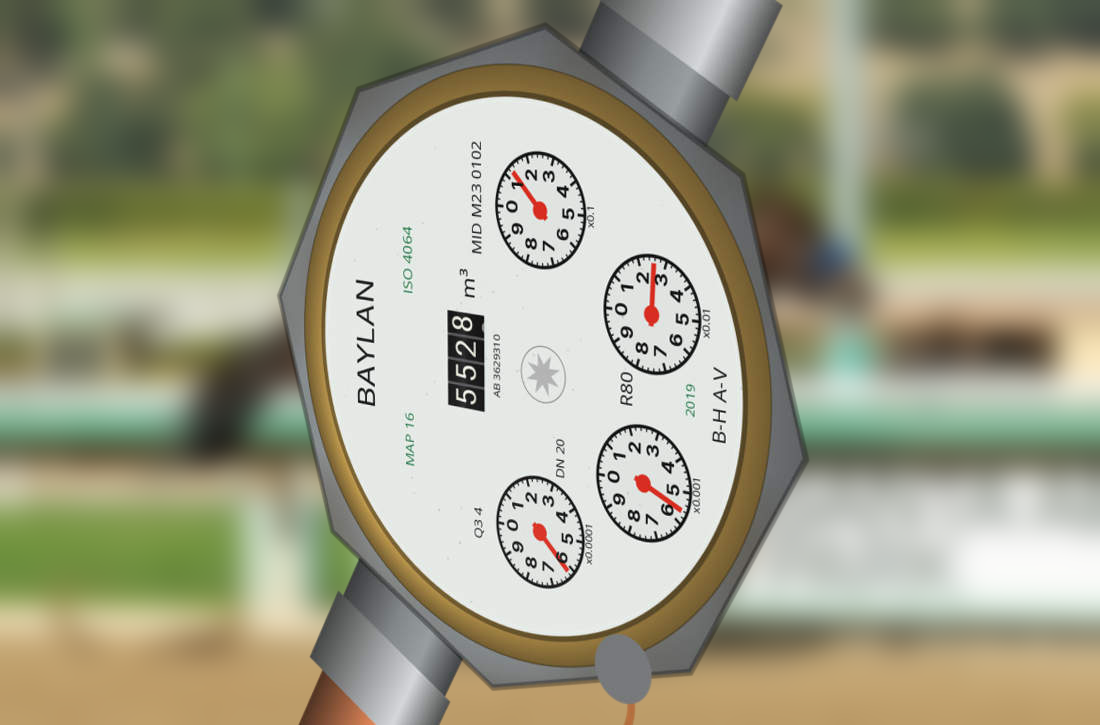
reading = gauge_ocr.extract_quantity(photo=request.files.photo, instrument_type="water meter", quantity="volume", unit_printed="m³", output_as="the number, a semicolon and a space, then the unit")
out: 5528.1256; m³
